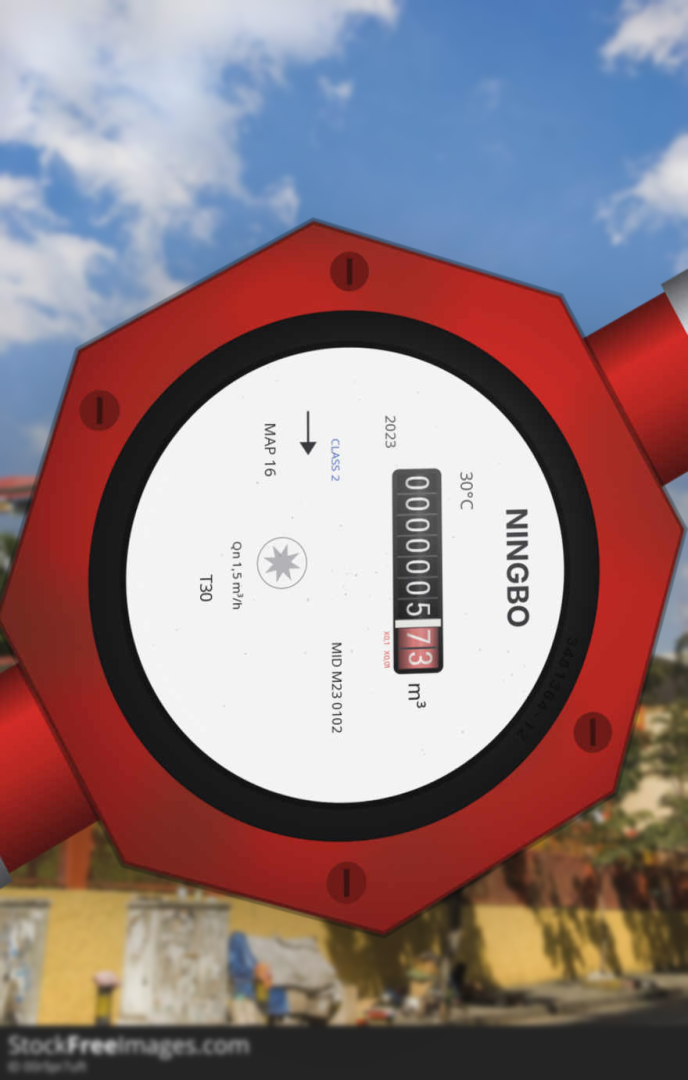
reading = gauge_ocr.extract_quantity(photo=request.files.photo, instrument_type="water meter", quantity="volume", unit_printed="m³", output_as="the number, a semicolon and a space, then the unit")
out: 5.73; m³
